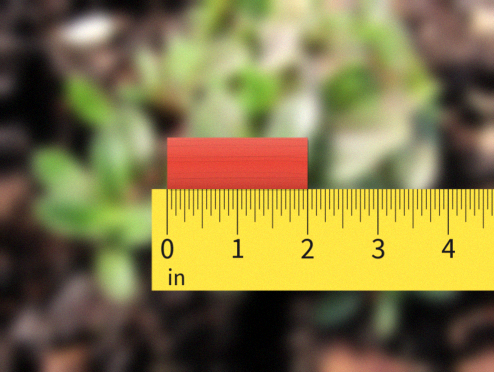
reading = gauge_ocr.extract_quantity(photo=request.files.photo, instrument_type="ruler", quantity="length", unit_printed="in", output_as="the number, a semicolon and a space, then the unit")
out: 2; in
